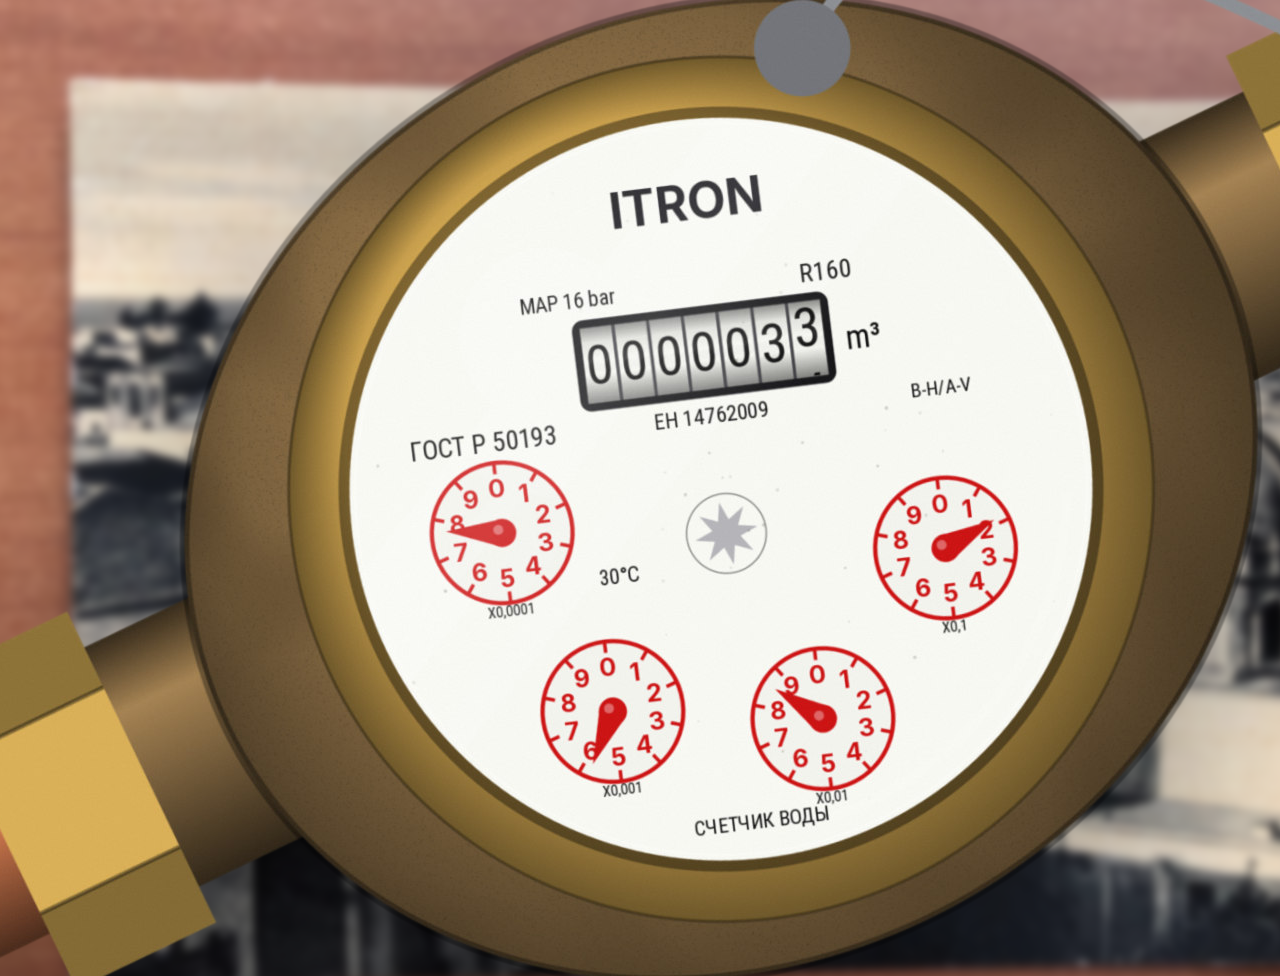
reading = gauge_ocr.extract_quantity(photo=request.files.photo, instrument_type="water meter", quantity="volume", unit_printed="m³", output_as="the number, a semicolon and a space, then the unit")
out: 33.1857; m³
